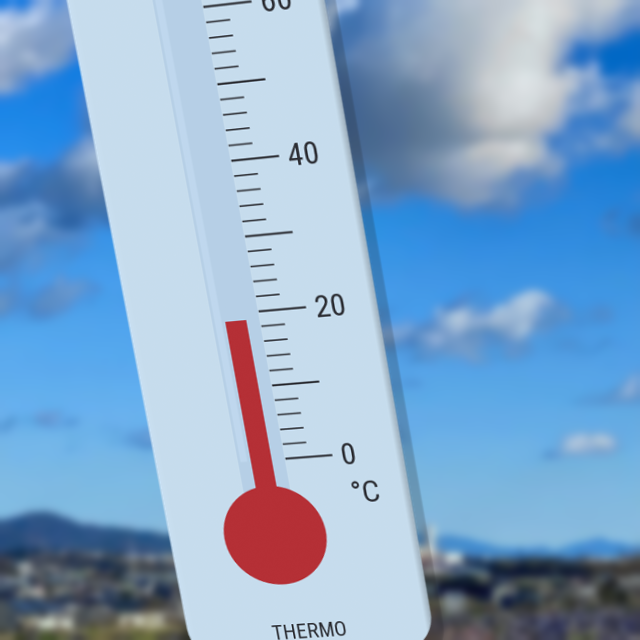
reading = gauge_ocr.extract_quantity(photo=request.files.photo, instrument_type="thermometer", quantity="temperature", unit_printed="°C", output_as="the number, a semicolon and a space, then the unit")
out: 19; °C
